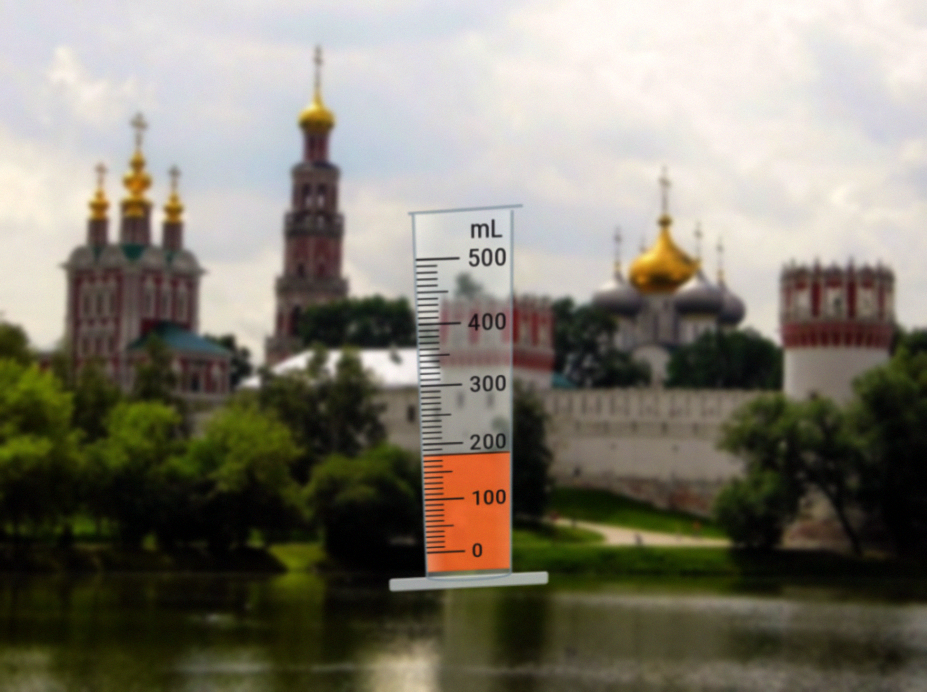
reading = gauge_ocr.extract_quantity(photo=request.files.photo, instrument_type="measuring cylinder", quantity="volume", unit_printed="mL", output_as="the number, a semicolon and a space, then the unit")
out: 180; mL
